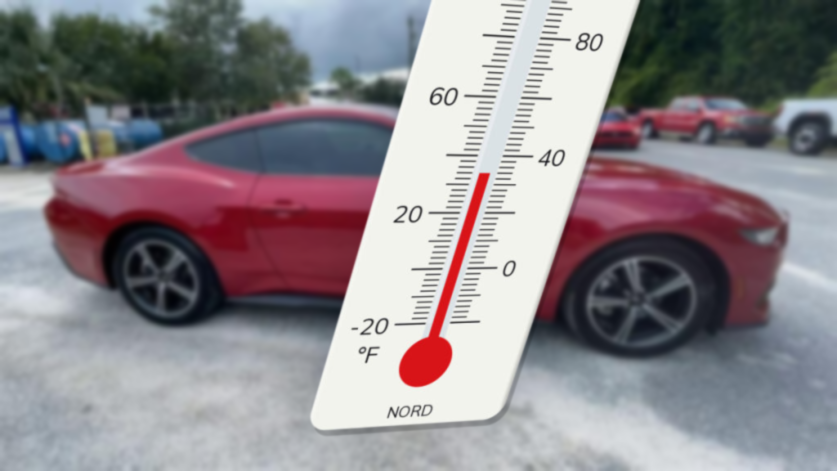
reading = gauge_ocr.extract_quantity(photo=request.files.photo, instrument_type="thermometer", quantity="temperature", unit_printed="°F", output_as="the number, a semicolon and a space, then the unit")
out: 34; °F
